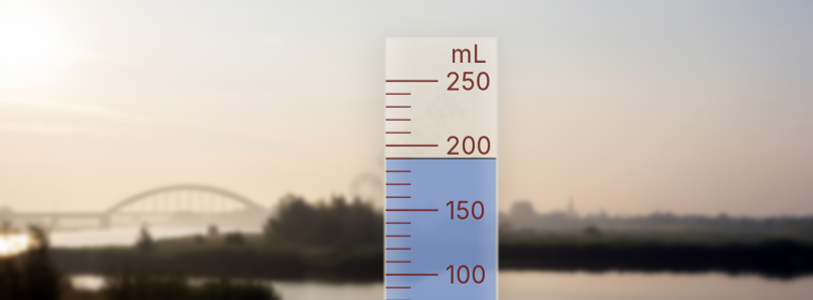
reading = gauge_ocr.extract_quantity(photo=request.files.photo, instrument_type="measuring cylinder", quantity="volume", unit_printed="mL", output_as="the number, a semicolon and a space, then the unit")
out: 190; mL
